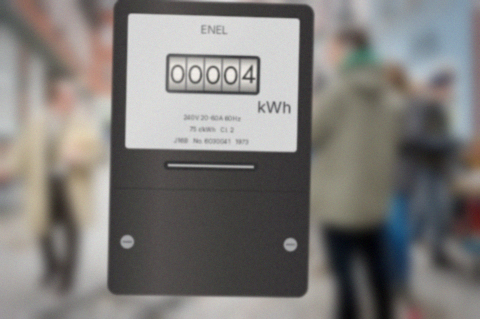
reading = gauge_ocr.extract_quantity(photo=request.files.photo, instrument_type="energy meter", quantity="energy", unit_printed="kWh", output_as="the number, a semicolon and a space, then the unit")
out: 4; kWh
